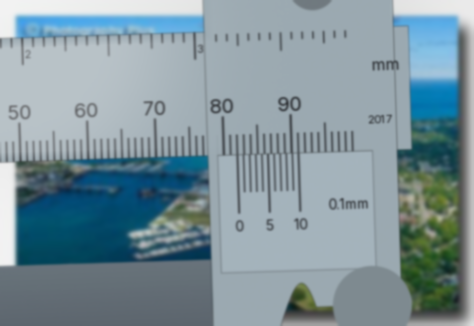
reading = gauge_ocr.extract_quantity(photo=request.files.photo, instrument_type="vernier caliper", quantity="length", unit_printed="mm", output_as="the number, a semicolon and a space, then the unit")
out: 82.0; mm
